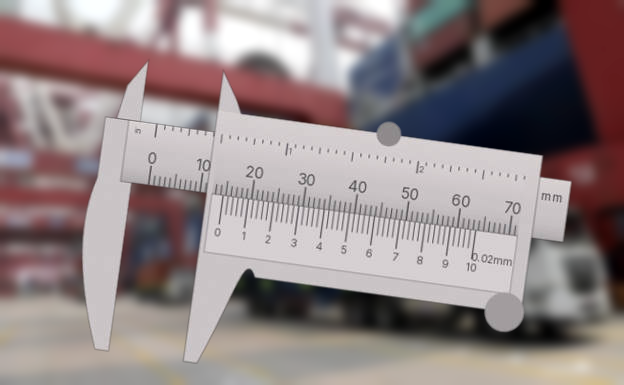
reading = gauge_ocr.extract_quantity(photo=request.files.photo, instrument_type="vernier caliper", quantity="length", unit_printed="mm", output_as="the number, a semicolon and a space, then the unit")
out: 14.5; mm
